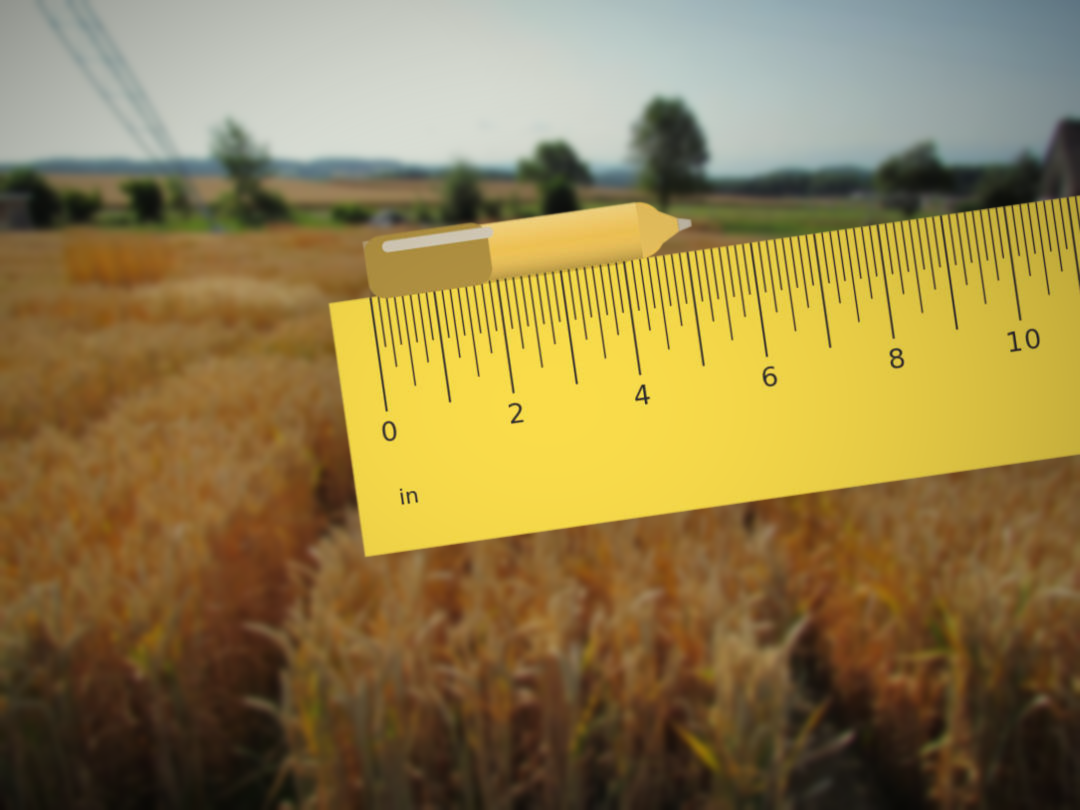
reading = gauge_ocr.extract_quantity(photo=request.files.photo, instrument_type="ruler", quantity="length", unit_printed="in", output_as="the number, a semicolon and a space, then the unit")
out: 5.125; in
